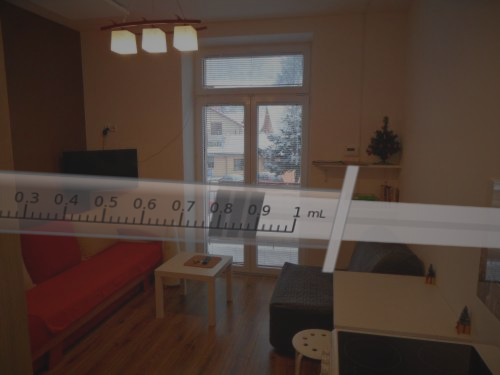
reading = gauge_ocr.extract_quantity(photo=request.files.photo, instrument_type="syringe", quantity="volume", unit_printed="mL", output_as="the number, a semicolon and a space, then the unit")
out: 0.78; mL
